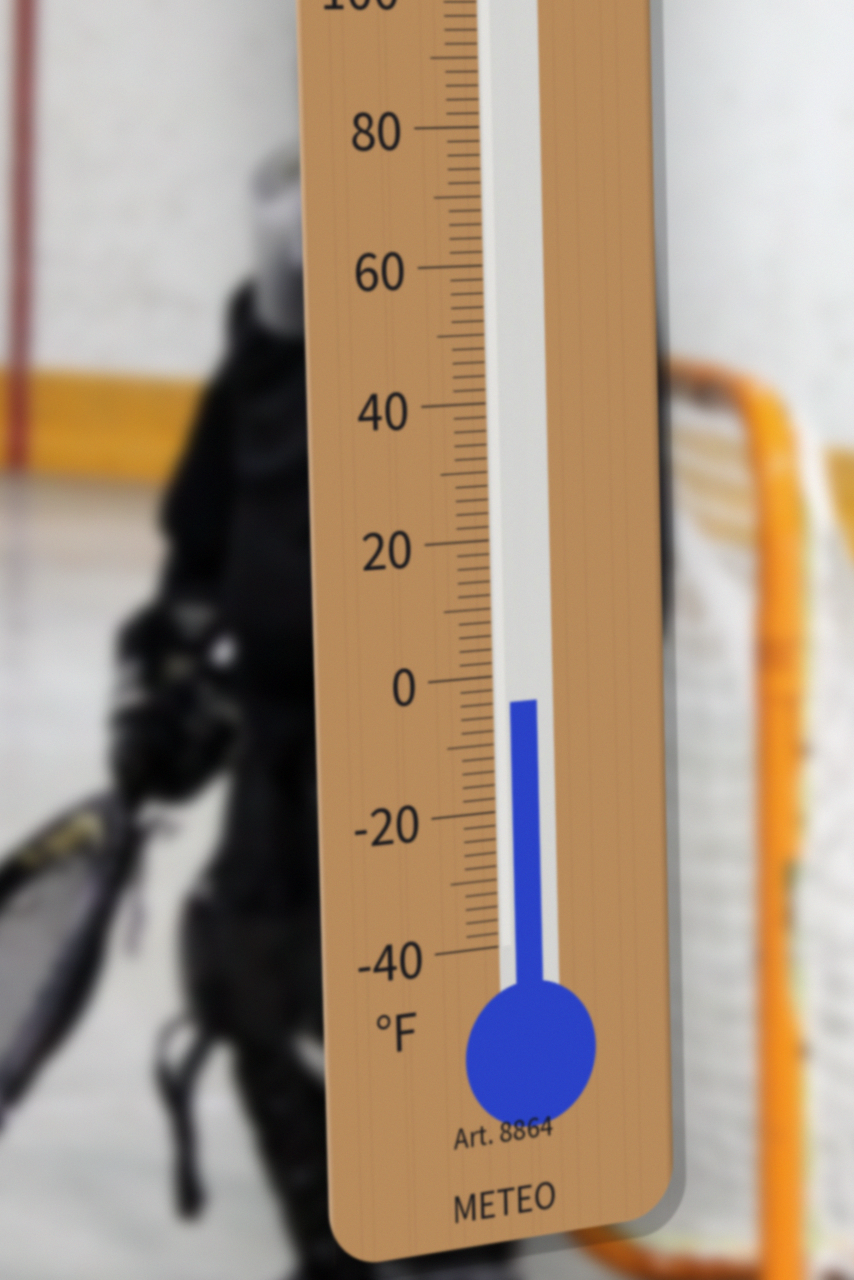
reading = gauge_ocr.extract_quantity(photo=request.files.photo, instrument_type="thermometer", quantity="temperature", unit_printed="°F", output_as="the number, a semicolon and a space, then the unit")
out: -4; °F
